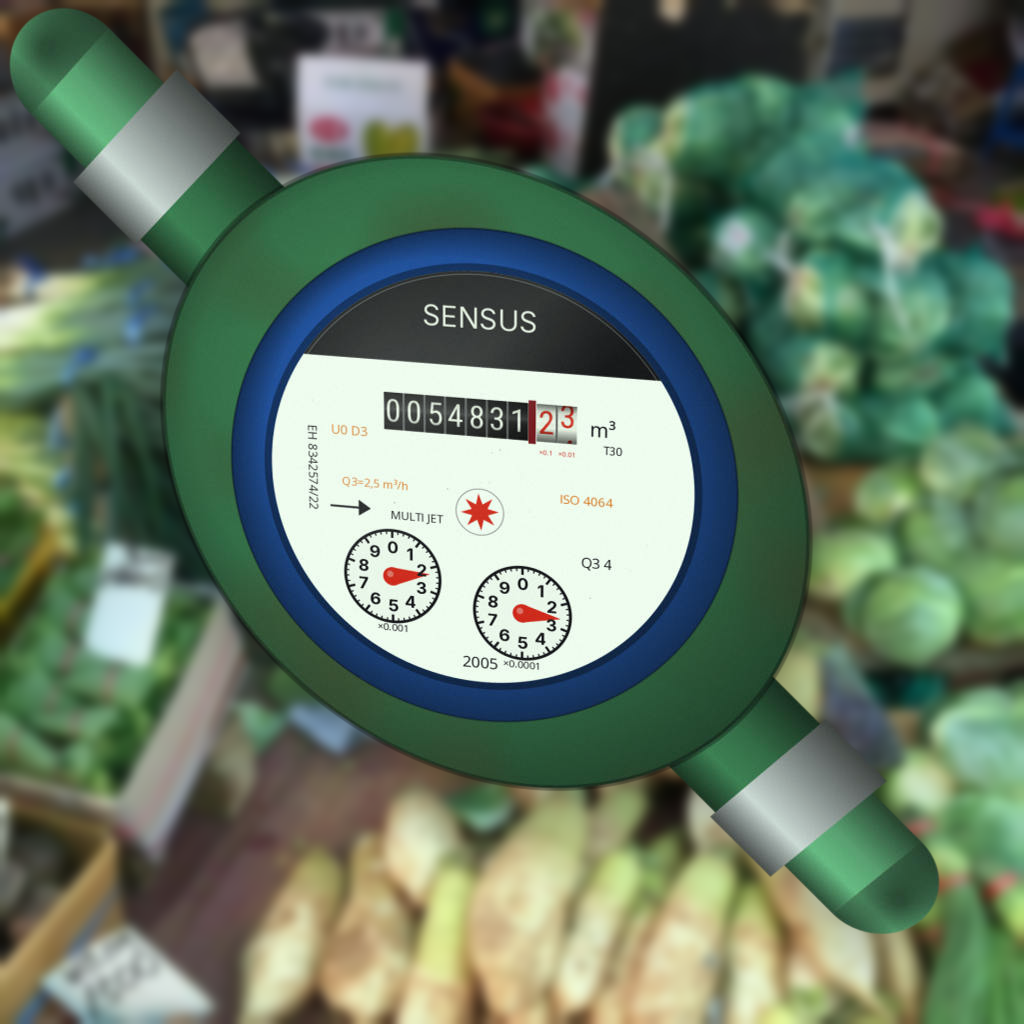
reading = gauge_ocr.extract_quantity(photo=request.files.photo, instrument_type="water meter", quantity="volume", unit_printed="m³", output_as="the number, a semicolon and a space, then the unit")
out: 54831.2322; m³
